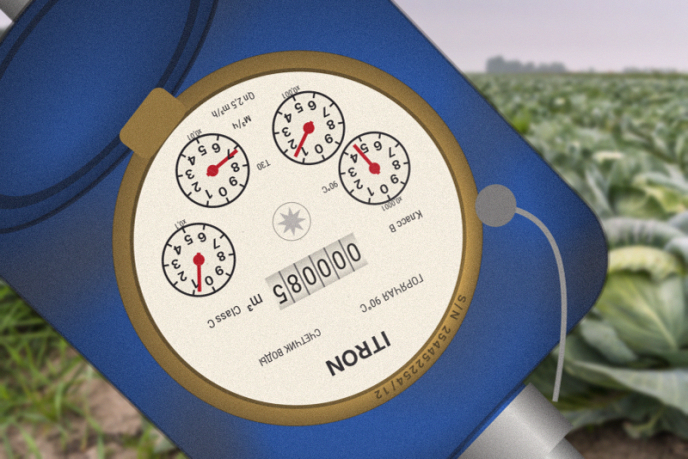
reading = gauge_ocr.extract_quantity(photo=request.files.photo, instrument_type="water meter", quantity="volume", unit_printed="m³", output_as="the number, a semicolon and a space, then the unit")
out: 85.0714; m³
